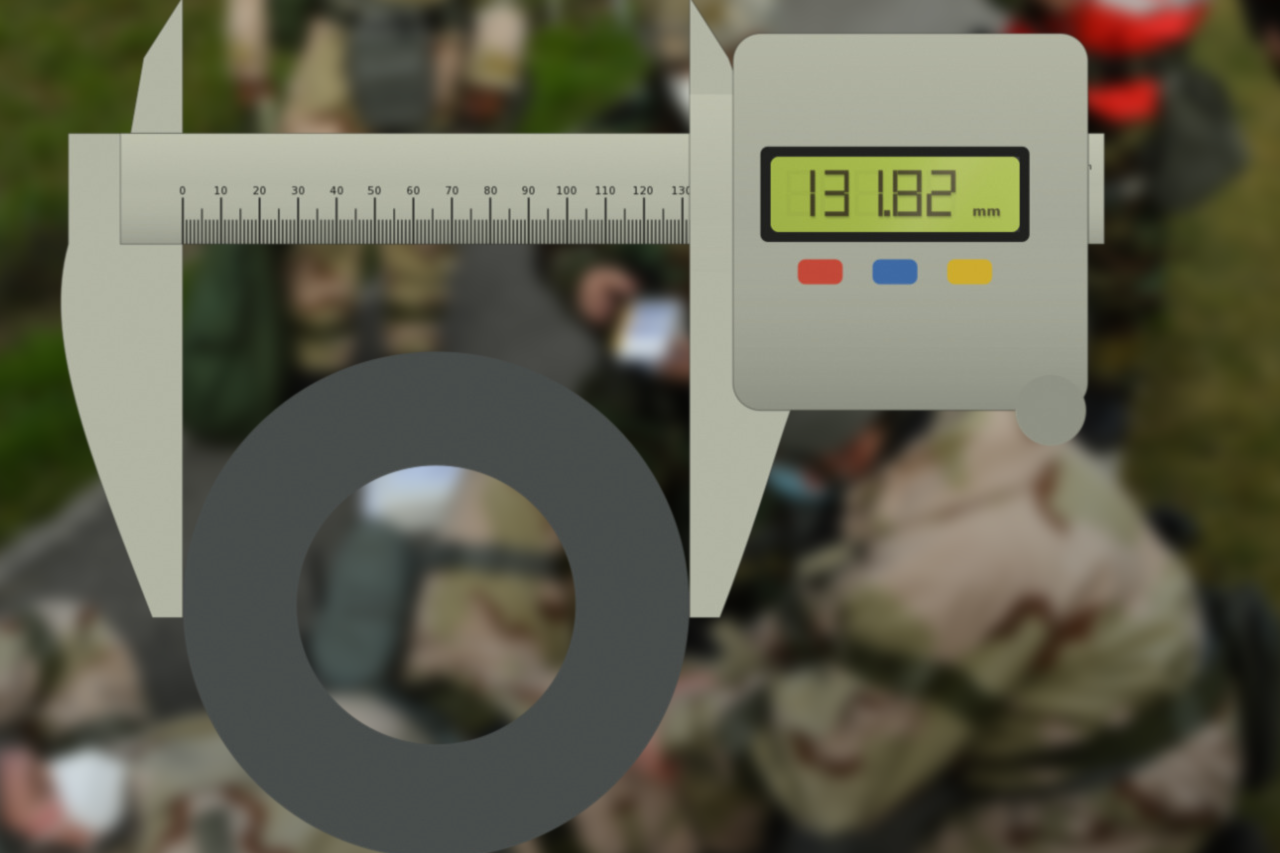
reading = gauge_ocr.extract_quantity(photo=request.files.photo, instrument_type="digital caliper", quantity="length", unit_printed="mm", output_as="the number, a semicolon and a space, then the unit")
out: 131.82; mm
